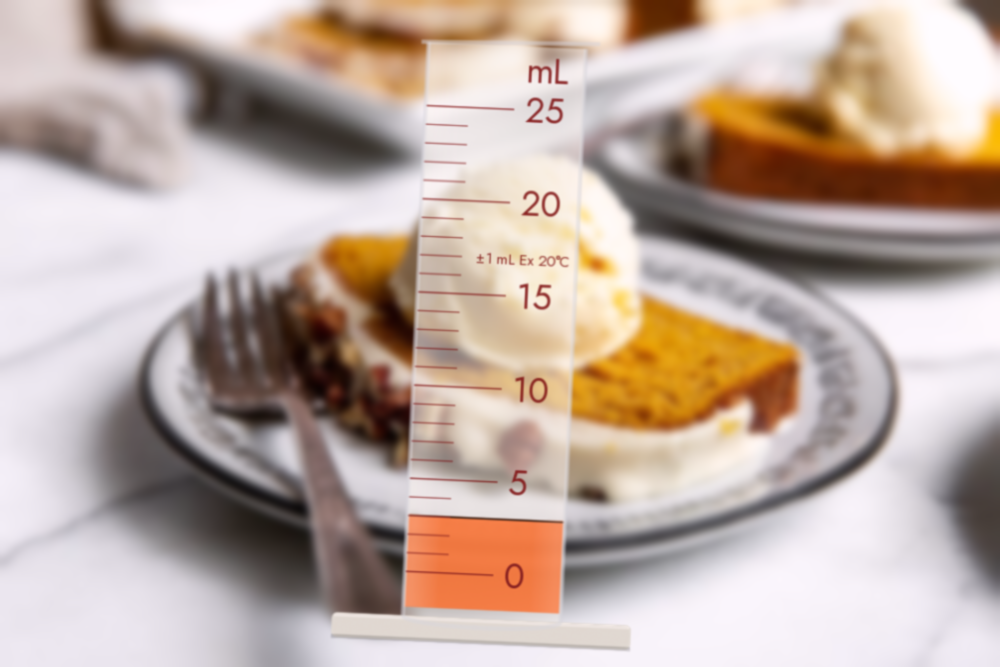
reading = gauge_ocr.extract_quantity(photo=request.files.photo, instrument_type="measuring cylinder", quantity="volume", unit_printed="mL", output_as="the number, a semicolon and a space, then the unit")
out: 3; mL
